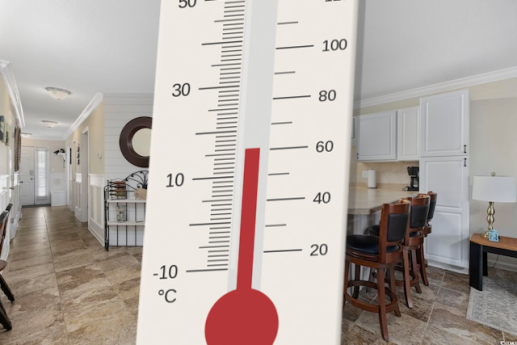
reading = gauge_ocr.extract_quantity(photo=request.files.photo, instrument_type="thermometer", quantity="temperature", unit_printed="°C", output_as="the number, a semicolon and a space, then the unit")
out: 16; °C
